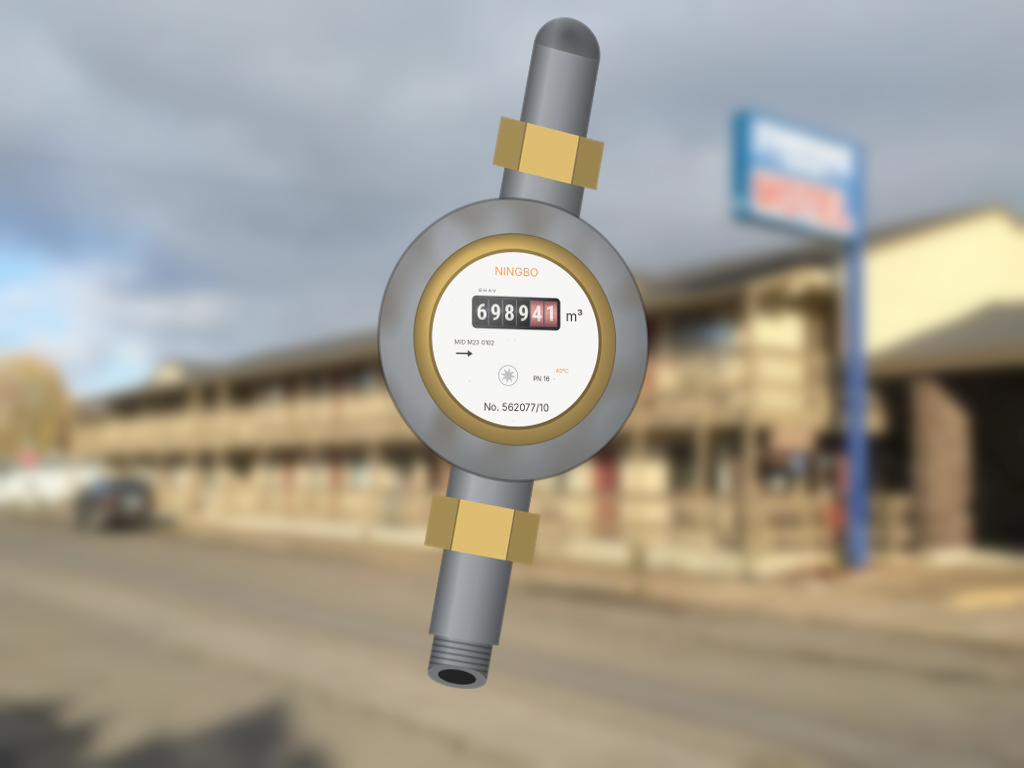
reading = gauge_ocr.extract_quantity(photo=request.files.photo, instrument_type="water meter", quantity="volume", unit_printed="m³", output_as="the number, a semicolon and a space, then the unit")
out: 6989.41; m³
